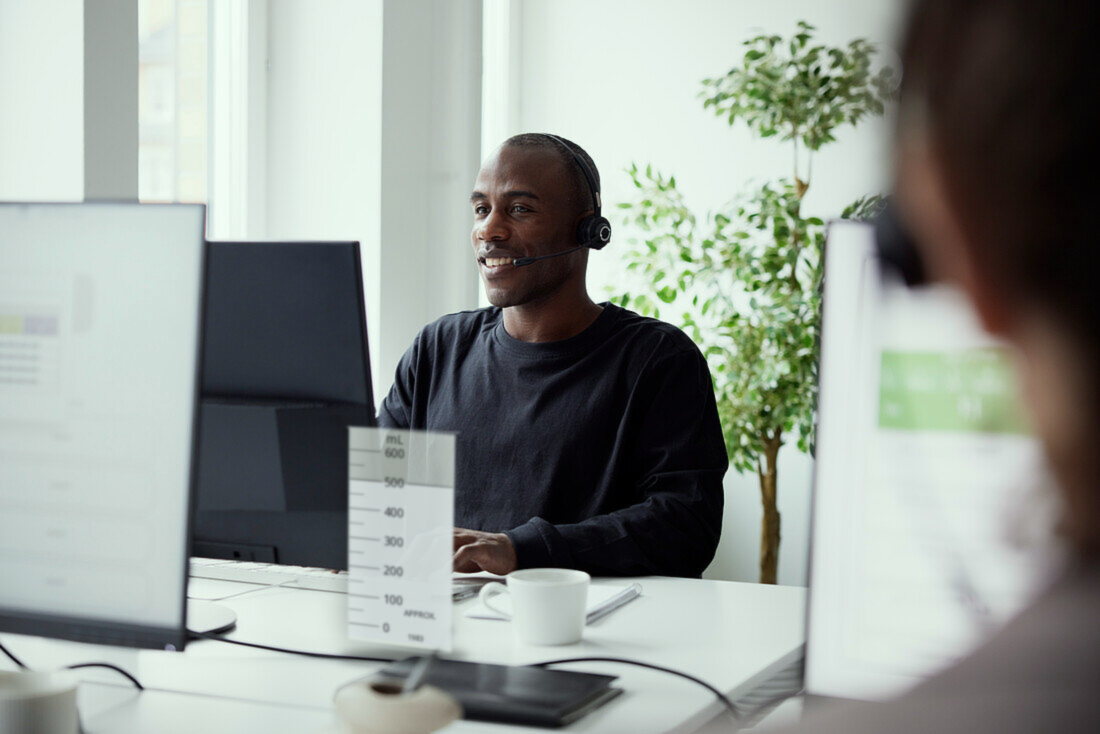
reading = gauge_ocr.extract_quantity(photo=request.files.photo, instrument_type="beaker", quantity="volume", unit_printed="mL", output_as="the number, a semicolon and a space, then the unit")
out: 500; mL
